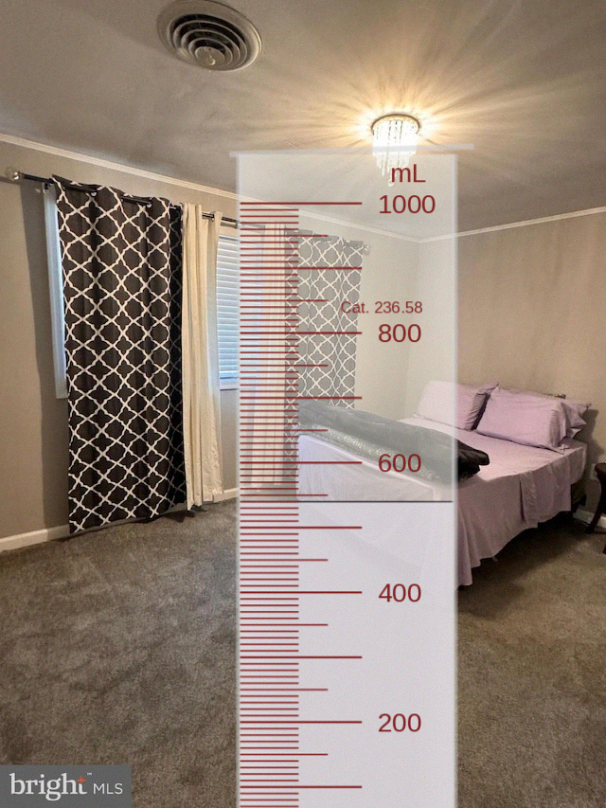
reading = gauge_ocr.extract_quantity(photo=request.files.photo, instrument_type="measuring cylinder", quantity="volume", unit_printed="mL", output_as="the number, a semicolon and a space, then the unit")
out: 540; mL
